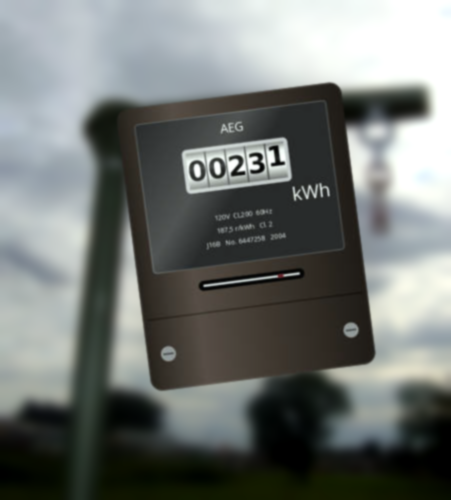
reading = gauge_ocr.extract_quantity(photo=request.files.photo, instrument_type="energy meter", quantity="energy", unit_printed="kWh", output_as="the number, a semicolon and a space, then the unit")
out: 231; kWh
